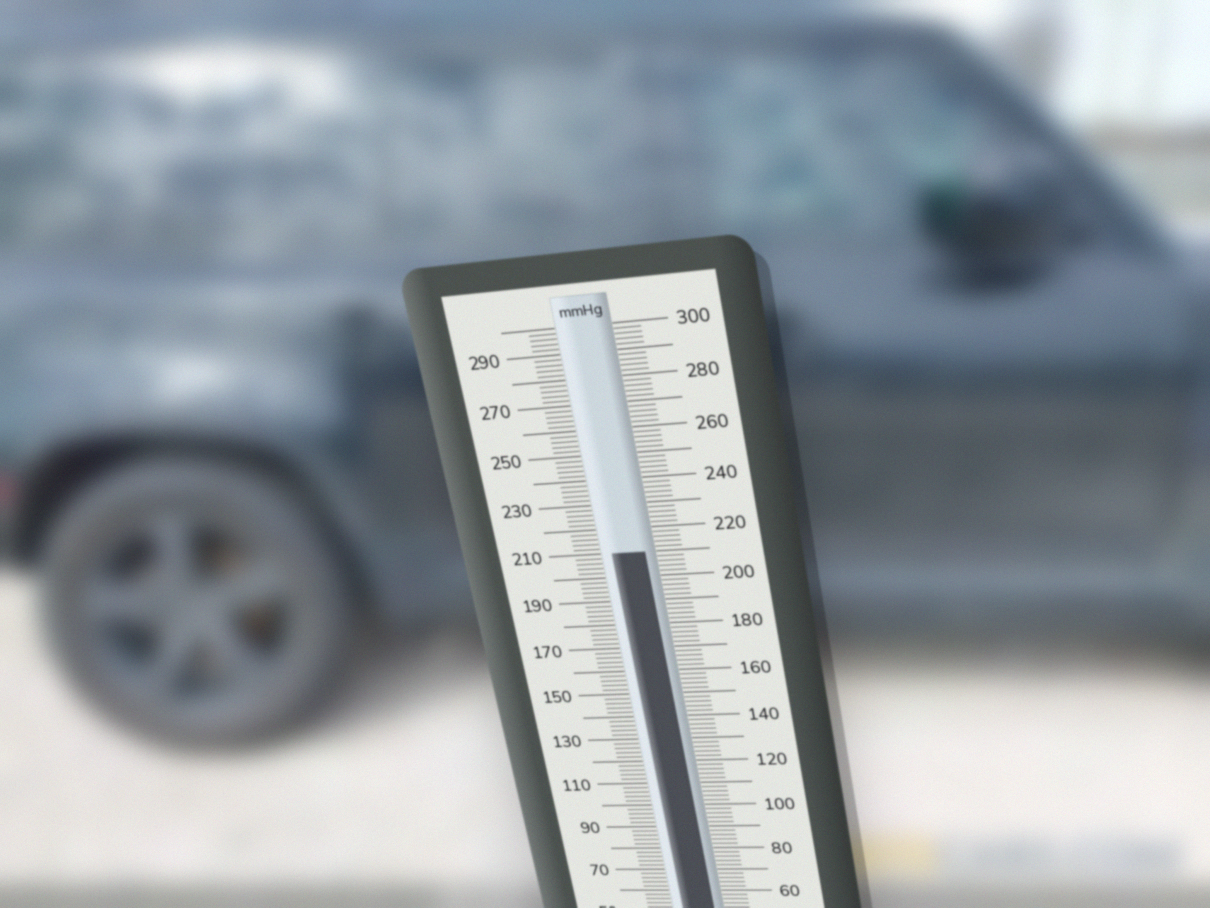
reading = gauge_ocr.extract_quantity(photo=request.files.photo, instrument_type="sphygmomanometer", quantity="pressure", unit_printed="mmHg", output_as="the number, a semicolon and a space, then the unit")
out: 210; mmHg
